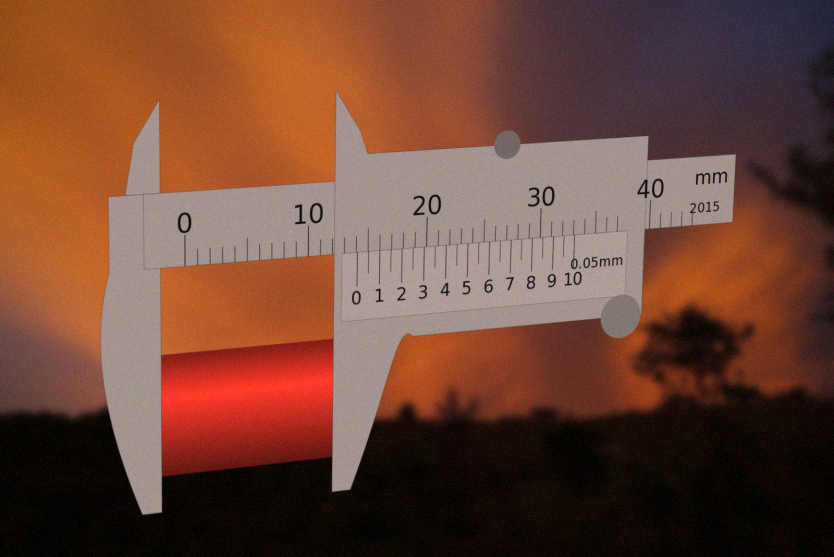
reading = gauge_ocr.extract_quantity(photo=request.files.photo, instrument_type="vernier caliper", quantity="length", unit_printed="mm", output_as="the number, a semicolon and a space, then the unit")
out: 14.1; mm
